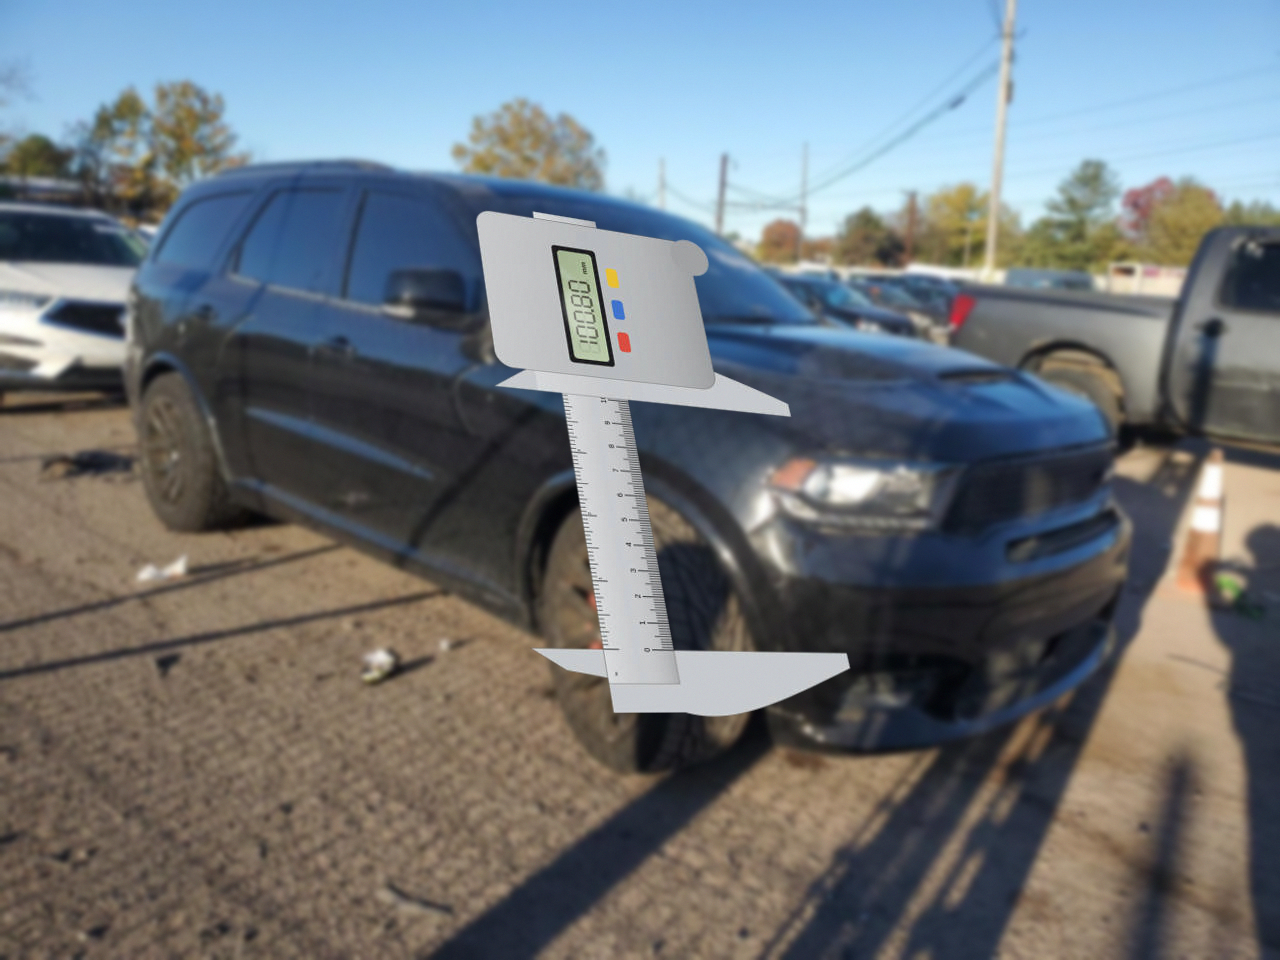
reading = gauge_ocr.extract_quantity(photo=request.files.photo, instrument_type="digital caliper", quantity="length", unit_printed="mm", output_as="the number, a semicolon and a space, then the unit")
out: 100.80; mm
